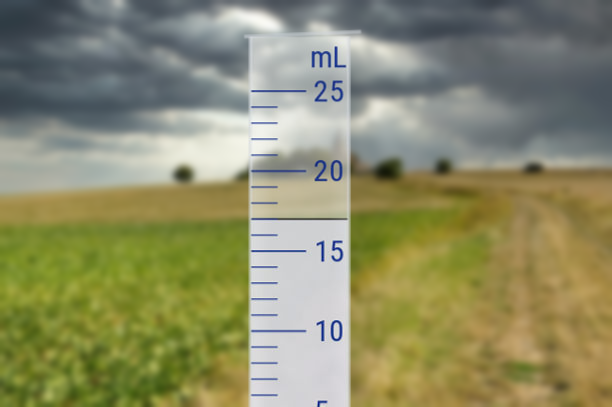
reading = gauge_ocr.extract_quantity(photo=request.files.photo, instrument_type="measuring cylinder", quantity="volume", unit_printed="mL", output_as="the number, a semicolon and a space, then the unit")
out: 17; mL
